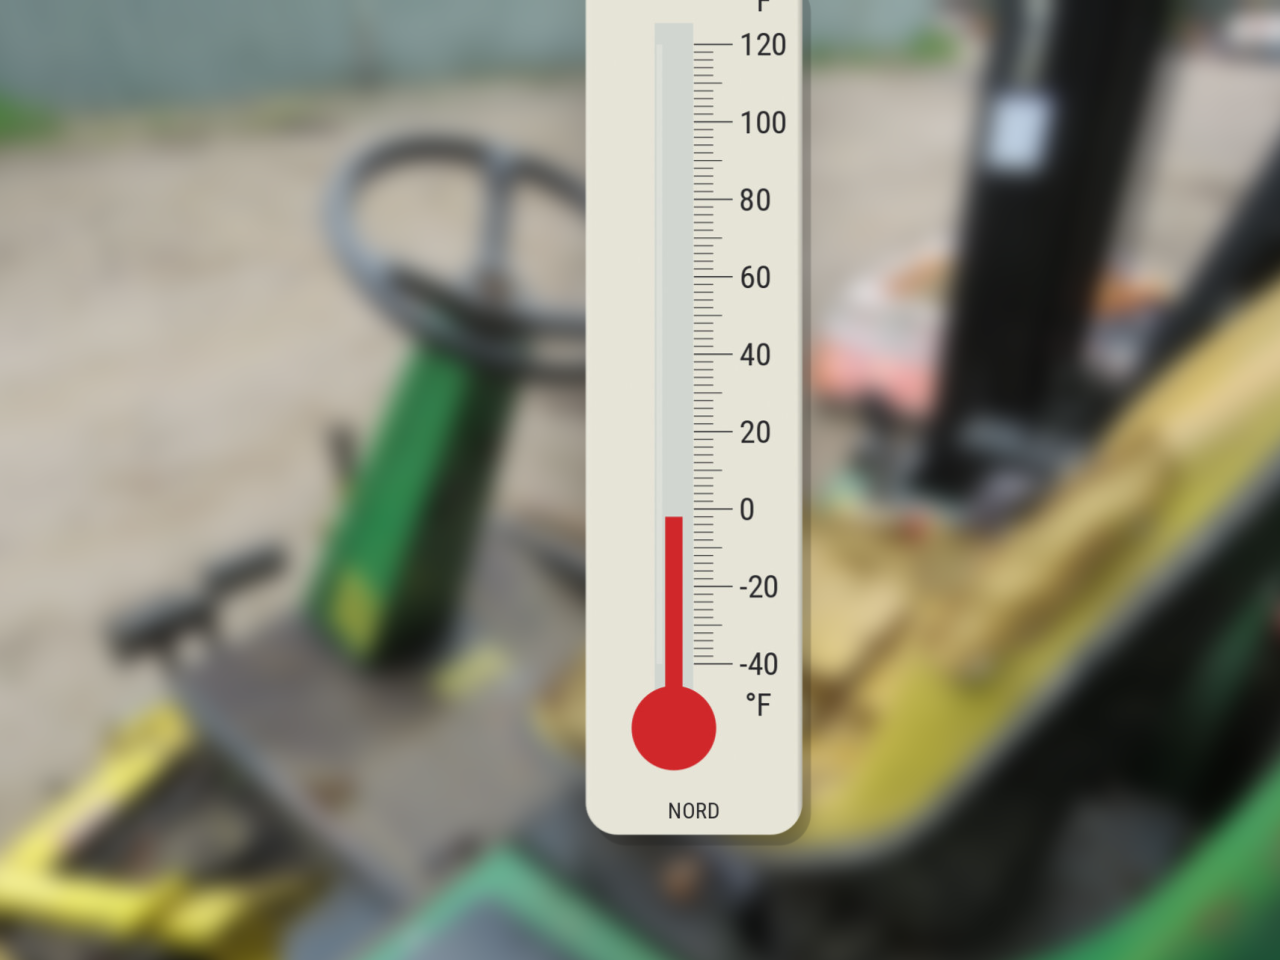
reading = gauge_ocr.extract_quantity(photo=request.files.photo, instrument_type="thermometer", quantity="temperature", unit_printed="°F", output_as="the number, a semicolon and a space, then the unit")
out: -2; °F
